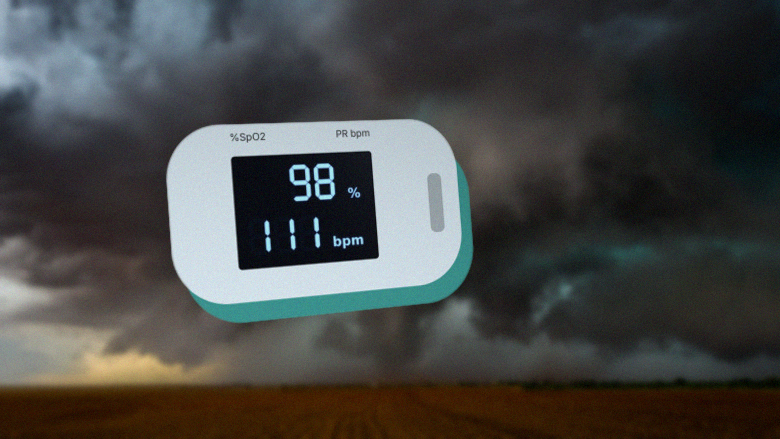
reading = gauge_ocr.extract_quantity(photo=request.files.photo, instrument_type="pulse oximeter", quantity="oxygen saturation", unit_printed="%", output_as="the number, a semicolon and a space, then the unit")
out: 98; %
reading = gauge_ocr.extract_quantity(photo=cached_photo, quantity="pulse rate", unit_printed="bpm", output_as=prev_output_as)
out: 111; bpm
